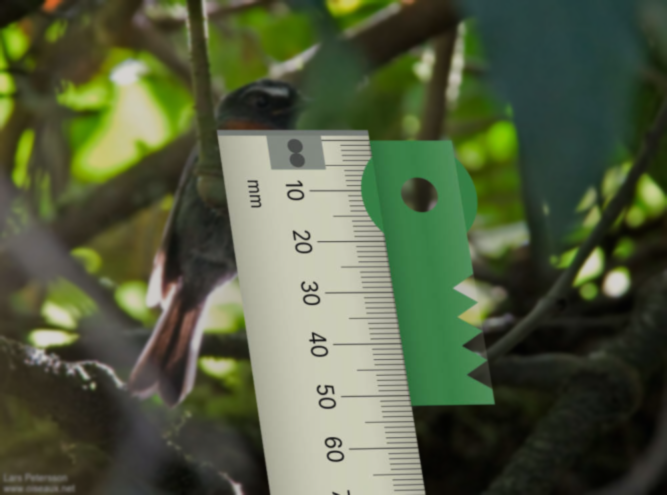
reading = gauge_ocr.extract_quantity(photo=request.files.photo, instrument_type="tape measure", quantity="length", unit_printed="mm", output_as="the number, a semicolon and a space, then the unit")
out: 52; mm
